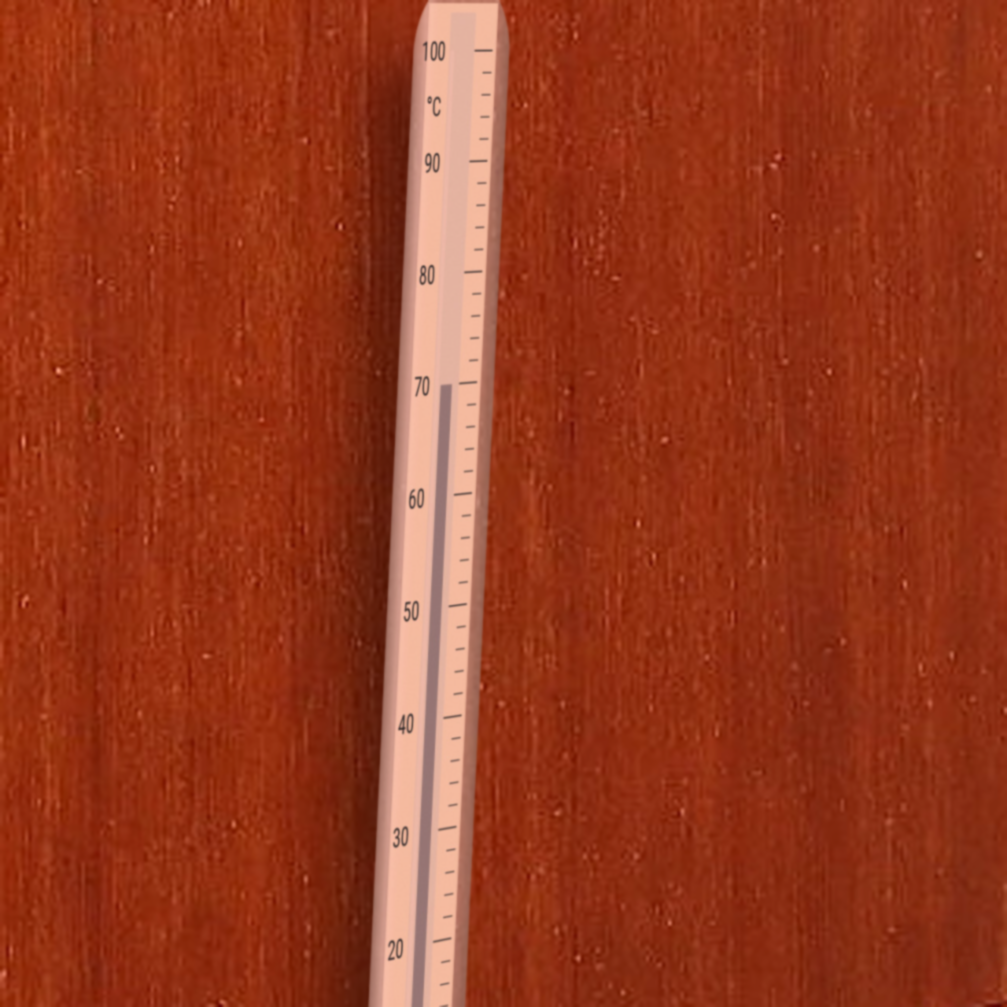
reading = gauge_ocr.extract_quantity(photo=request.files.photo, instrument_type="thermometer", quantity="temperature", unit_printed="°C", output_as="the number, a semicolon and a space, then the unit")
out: 70; °C
